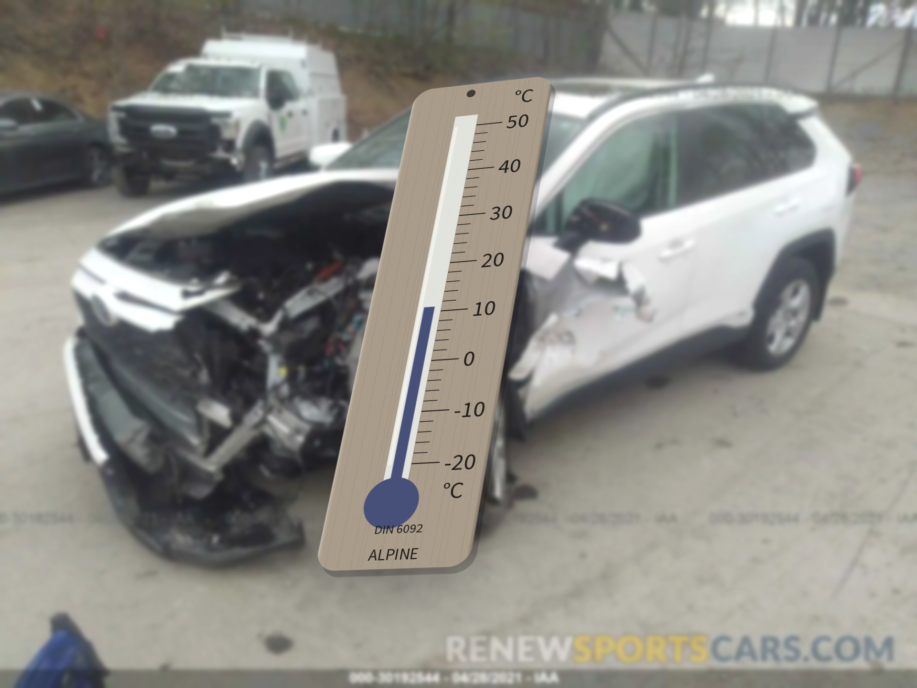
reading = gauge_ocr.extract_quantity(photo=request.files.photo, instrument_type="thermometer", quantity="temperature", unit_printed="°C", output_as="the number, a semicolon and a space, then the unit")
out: 11; °C
